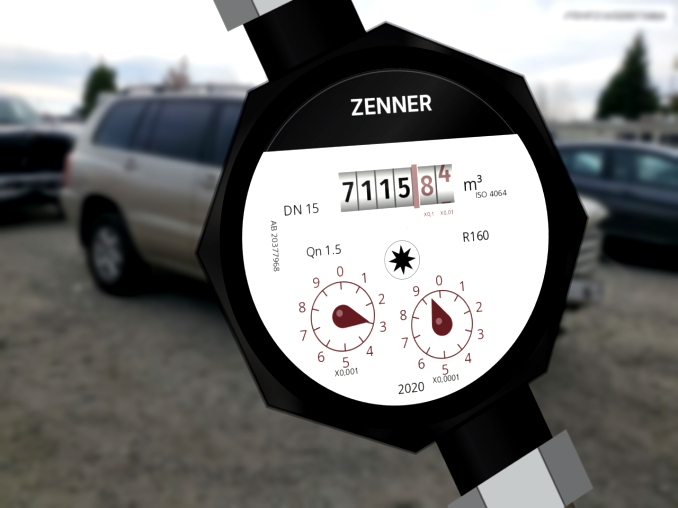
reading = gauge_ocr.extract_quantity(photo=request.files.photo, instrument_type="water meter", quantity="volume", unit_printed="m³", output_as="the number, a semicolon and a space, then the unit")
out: 7115.8429; m³
